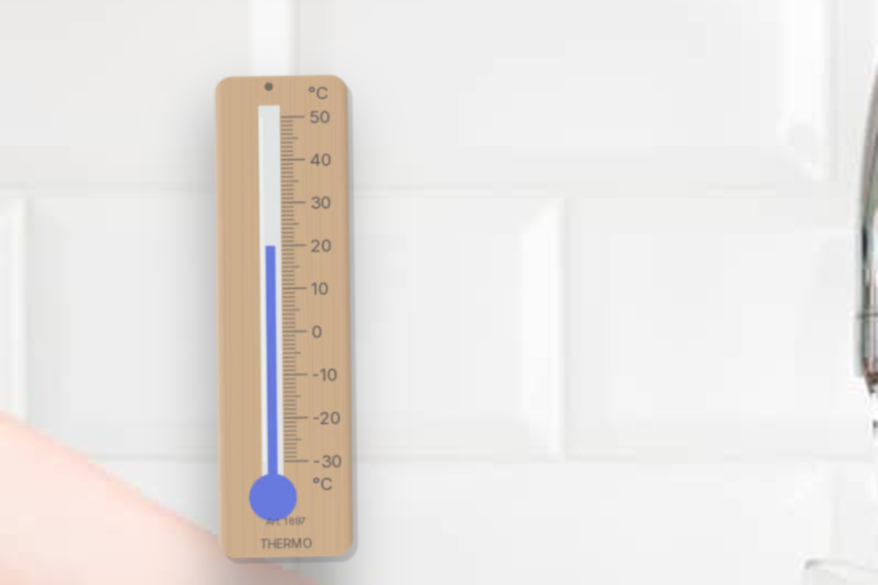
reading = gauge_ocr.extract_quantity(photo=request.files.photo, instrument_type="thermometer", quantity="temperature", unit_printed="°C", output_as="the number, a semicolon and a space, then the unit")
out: 20; °C
